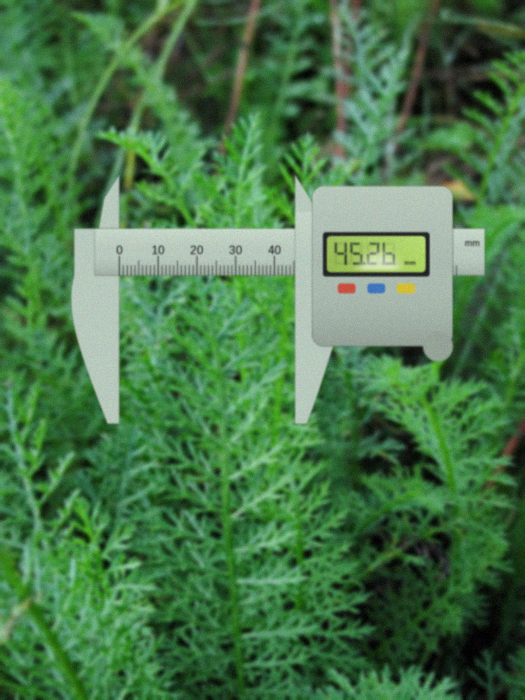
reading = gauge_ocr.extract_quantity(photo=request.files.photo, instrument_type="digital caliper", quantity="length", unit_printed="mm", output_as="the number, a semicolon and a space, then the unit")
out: 45.26; mm
